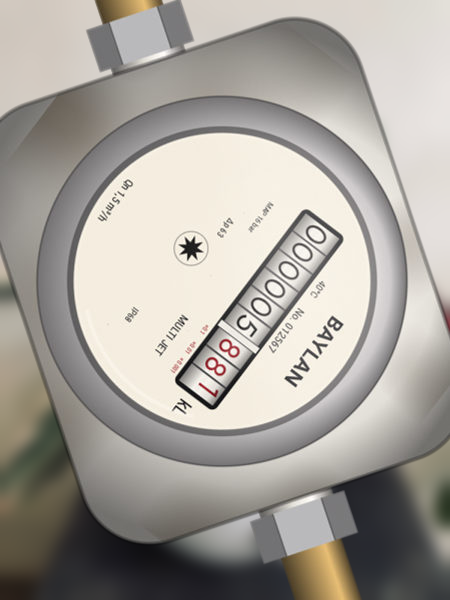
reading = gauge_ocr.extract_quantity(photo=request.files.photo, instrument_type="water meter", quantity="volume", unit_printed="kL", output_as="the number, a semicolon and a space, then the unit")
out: 5.881; kL
